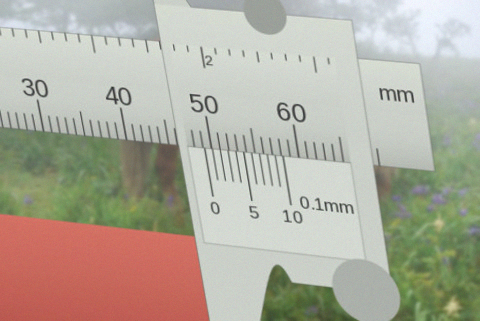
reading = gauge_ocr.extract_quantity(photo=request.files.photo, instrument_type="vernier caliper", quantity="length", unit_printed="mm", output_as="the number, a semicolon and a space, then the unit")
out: 49.2; mm
